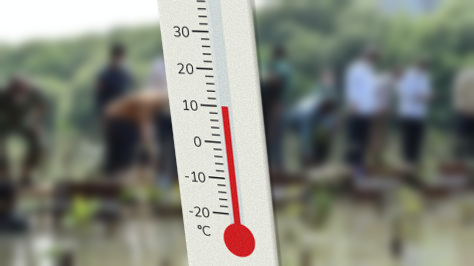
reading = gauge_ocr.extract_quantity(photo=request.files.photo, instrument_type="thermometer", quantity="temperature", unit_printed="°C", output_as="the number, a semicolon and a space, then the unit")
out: 10; °C
